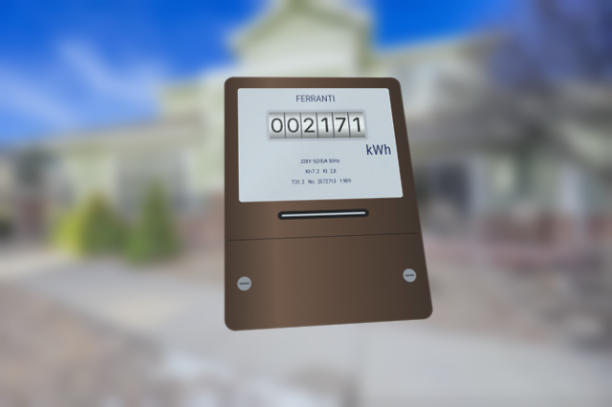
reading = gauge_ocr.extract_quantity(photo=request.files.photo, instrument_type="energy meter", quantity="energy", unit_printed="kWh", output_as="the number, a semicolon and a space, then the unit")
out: 2171; kWh
